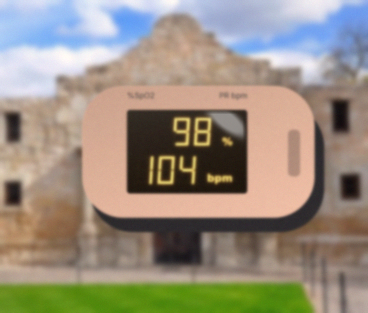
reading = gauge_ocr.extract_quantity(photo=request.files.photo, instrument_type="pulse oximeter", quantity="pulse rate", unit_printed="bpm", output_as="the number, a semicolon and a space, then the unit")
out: 104; bpm
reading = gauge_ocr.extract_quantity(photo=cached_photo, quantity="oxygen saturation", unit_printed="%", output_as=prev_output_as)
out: 98; %
